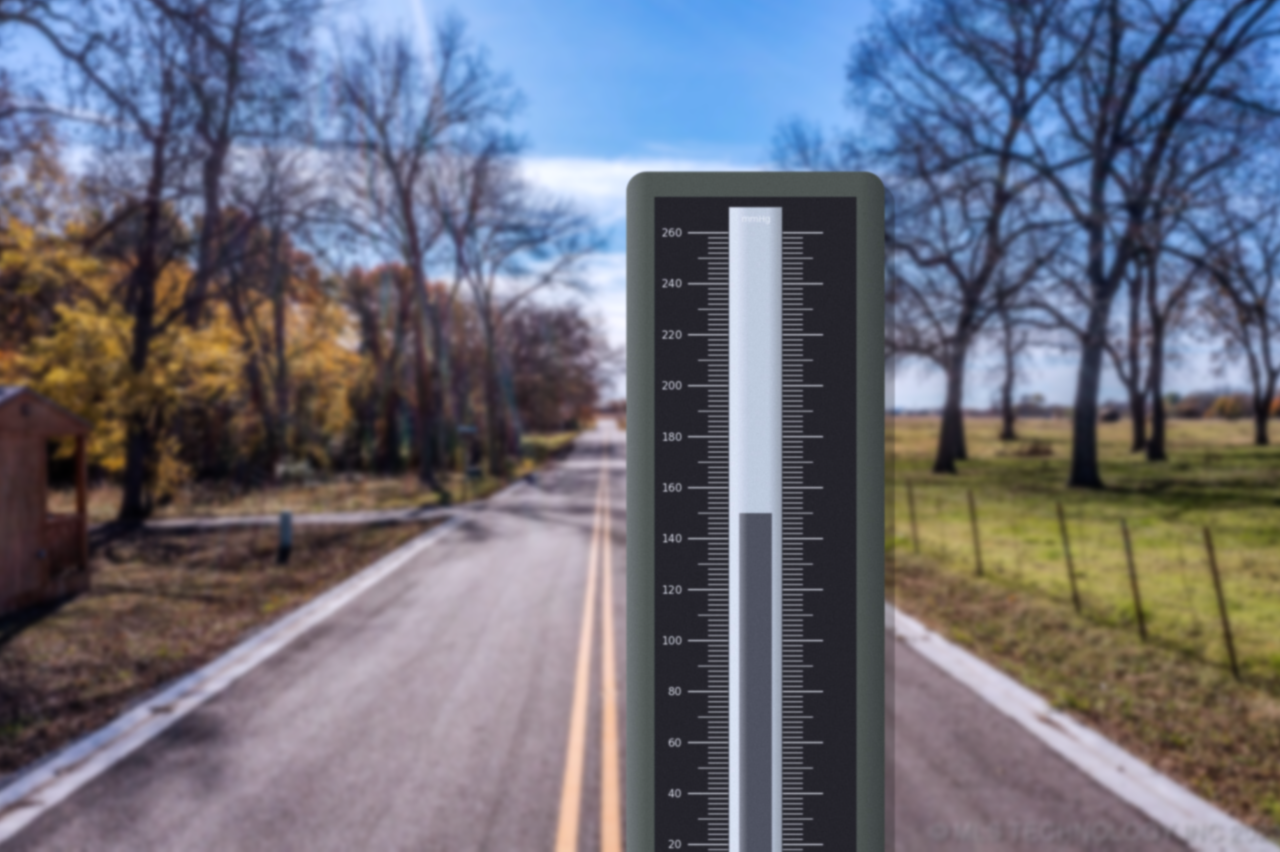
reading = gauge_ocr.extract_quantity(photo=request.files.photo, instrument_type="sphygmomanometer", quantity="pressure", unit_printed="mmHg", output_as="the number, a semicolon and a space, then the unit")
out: 150; mmHg
